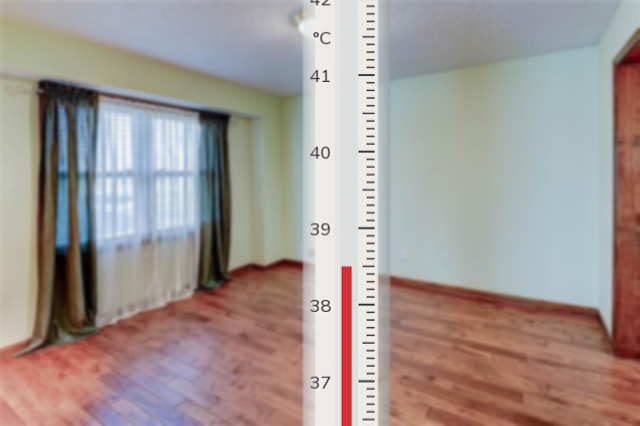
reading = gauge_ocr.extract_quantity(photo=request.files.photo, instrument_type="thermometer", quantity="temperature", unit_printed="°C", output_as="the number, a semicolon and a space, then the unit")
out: 38.5; °C
